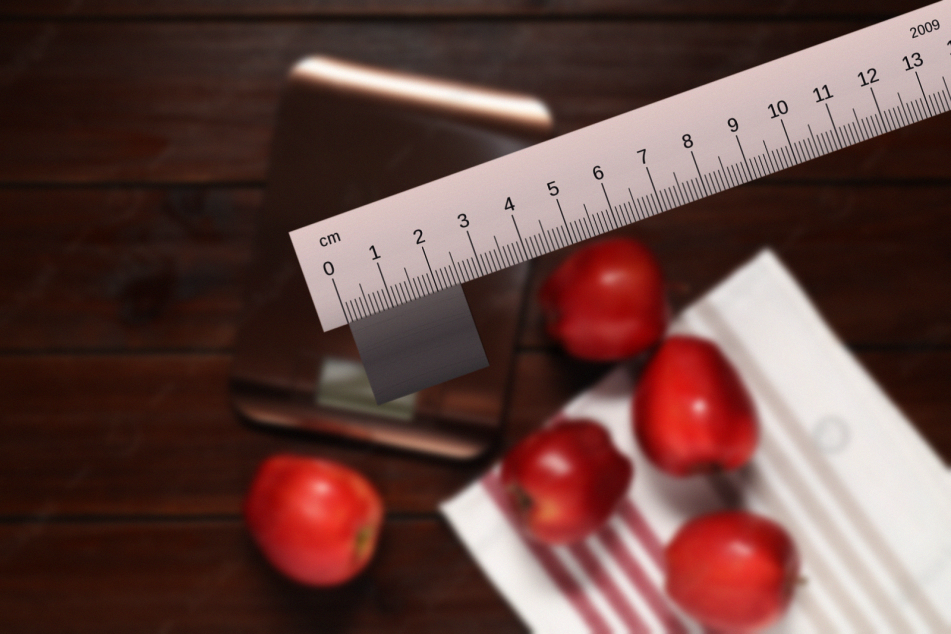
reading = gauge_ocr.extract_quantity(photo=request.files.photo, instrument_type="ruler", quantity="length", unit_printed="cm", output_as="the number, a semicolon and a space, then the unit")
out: 2.5; cm
